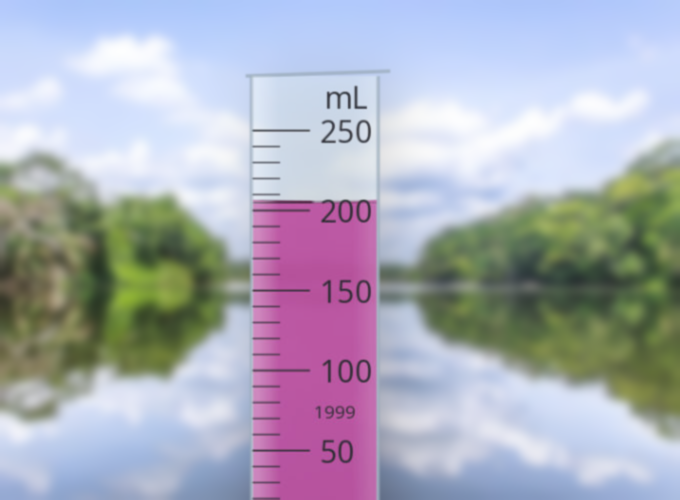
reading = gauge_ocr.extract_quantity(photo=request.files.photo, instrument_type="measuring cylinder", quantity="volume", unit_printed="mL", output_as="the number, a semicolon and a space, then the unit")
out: 205; mL
